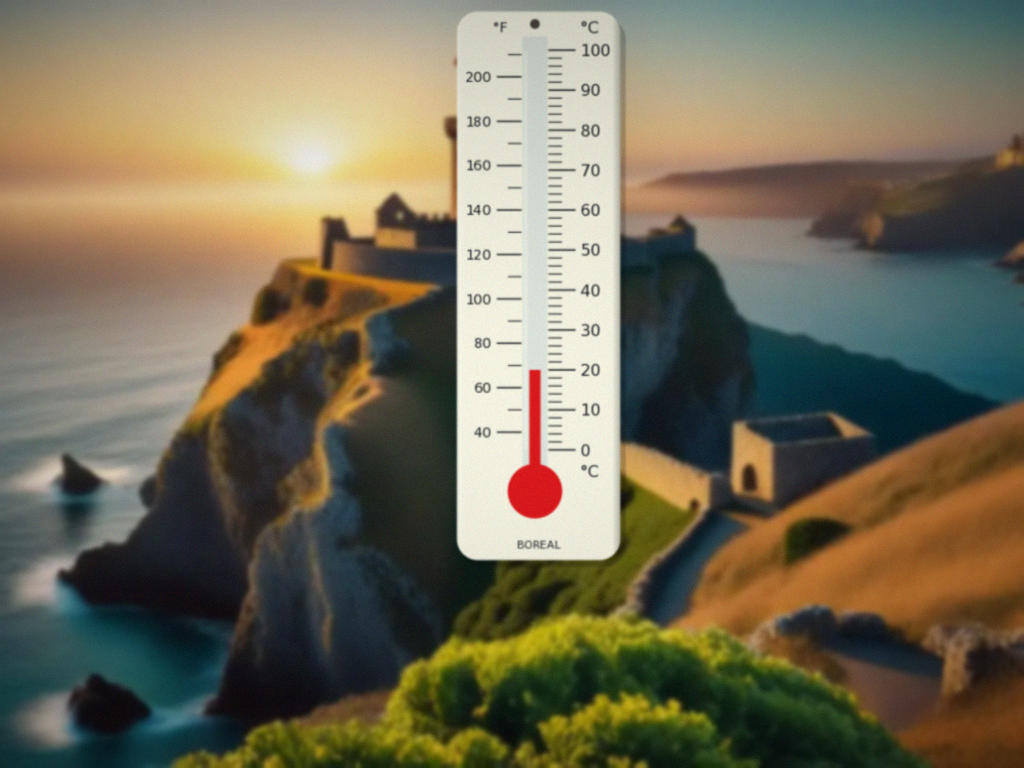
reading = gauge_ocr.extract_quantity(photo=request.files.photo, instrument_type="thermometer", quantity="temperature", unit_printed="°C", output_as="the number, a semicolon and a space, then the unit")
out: 20; °C
